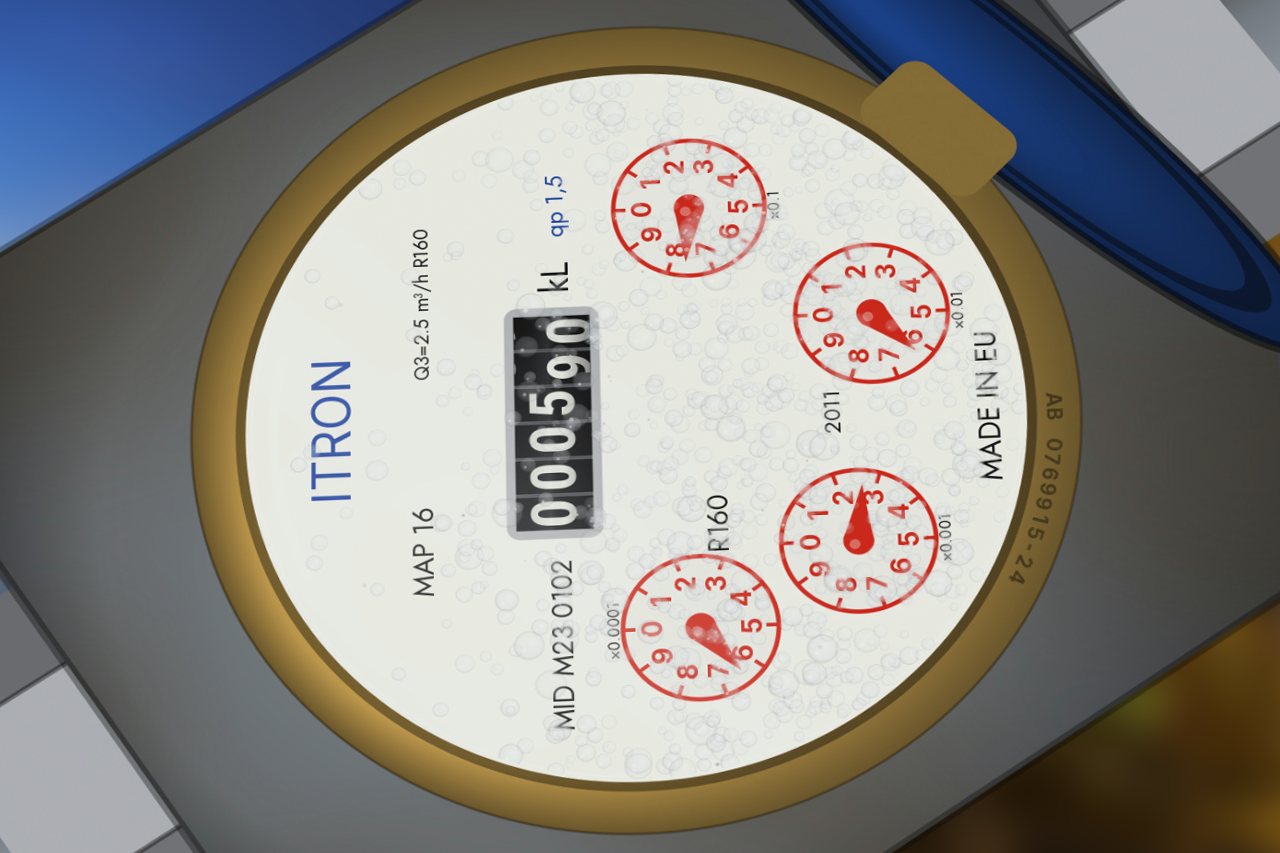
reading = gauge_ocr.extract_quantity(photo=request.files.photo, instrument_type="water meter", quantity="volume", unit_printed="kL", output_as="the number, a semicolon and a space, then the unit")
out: 589.7626; kL
